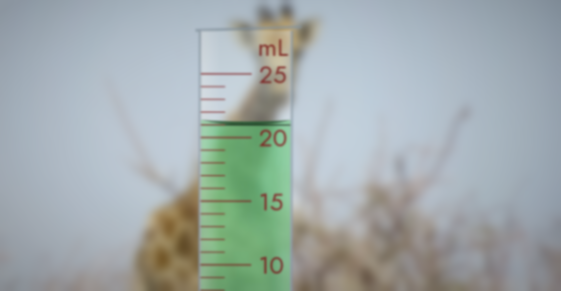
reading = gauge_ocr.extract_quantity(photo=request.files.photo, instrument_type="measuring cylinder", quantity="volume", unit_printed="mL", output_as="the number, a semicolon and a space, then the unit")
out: 21; mL
